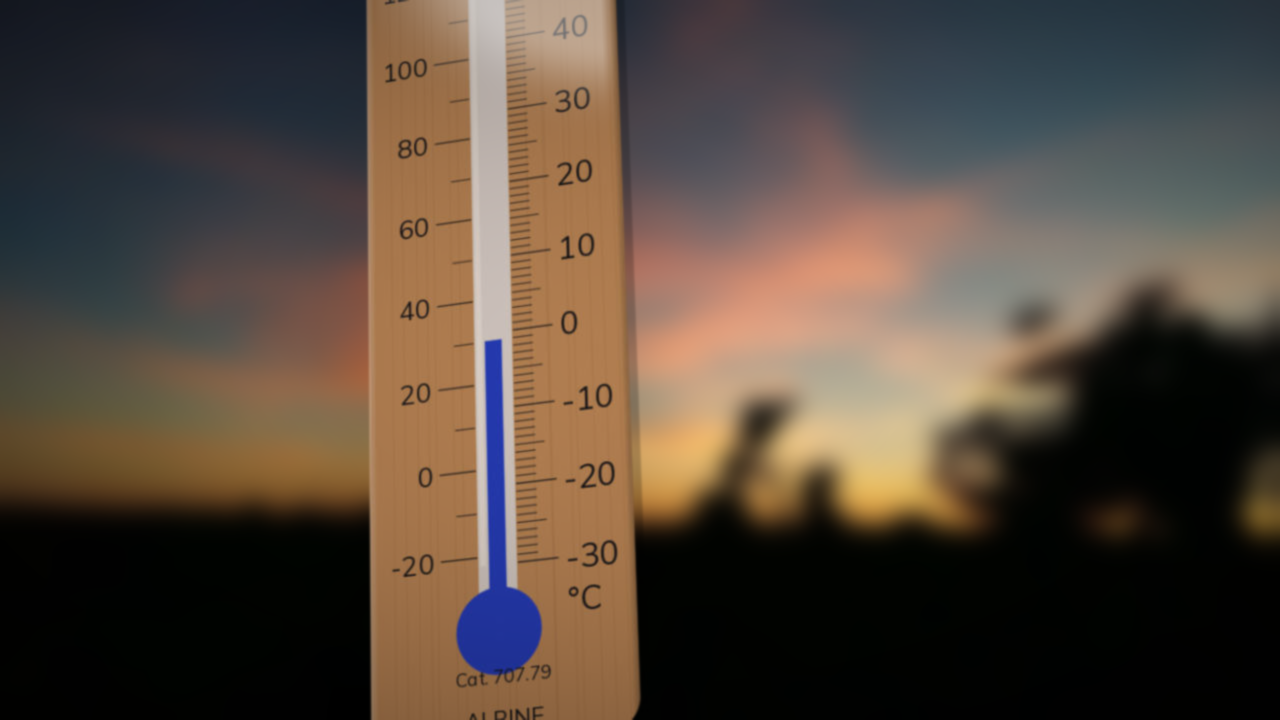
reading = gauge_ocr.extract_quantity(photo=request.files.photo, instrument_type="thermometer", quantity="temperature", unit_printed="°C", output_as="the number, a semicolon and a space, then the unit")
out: -1; °C
